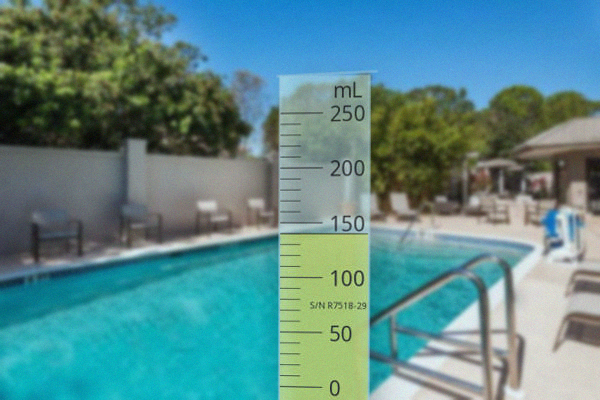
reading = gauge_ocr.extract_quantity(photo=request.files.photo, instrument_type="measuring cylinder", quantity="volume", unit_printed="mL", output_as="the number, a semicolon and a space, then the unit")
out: 140; mL
